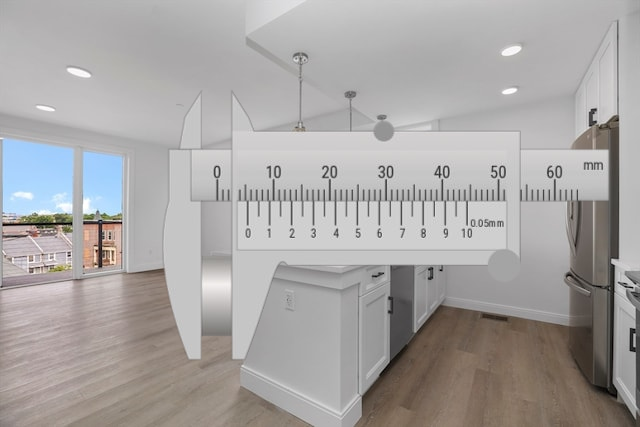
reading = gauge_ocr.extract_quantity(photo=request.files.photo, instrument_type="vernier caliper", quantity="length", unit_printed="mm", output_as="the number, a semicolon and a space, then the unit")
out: 5.4; mm
